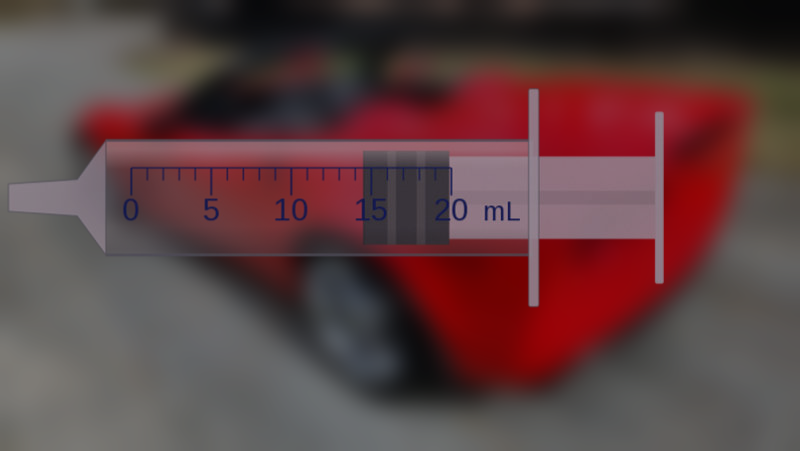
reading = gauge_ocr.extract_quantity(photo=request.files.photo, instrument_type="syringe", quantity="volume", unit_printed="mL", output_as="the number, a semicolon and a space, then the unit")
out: 14.5; mL
